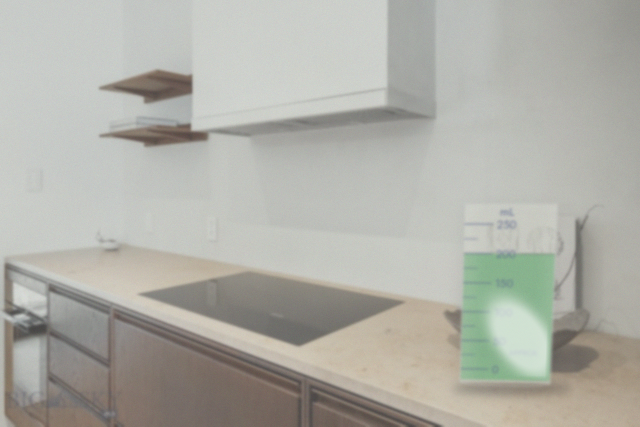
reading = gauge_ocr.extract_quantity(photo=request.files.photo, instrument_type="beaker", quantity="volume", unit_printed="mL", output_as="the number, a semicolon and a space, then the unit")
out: 200; mL
